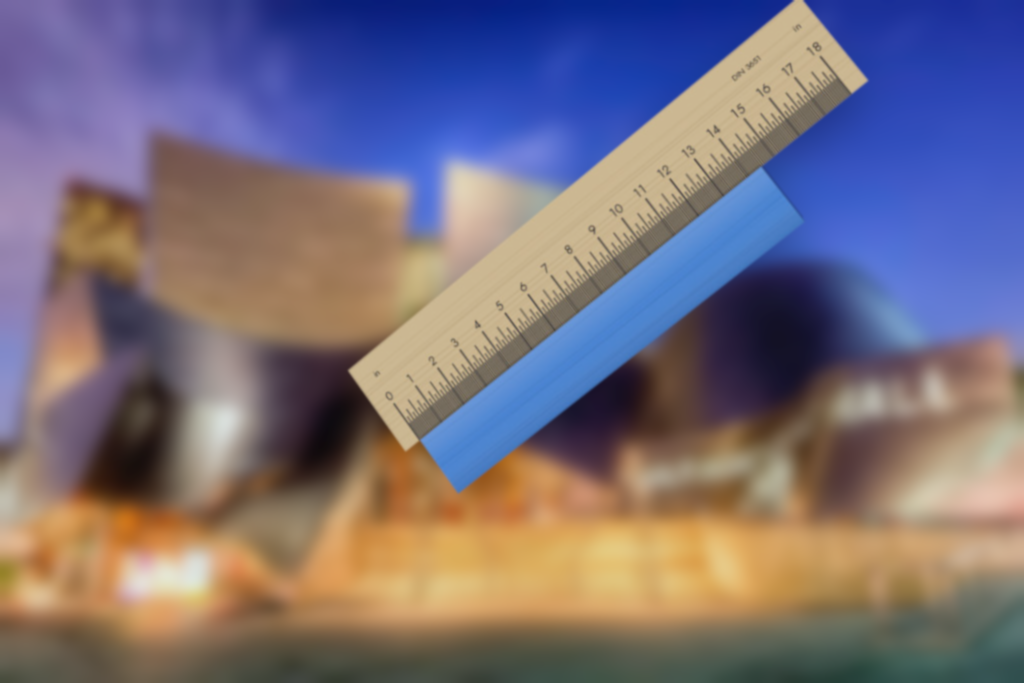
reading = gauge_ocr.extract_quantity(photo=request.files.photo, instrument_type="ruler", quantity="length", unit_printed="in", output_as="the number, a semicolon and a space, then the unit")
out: 14.5; in
